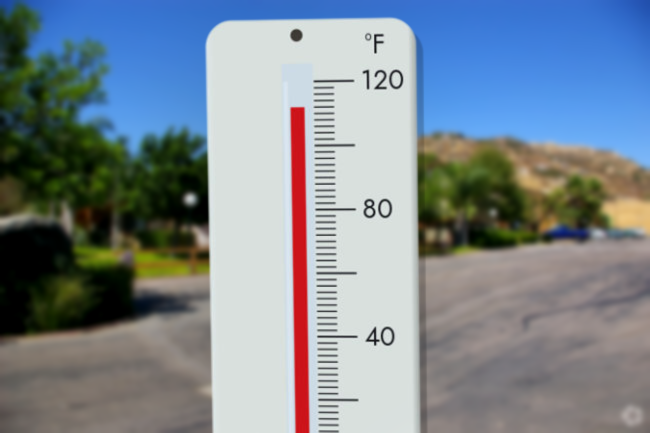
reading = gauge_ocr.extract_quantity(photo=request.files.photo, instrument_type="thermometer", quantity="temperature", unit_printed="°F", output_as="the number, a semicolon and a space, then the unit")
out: 112; °F
